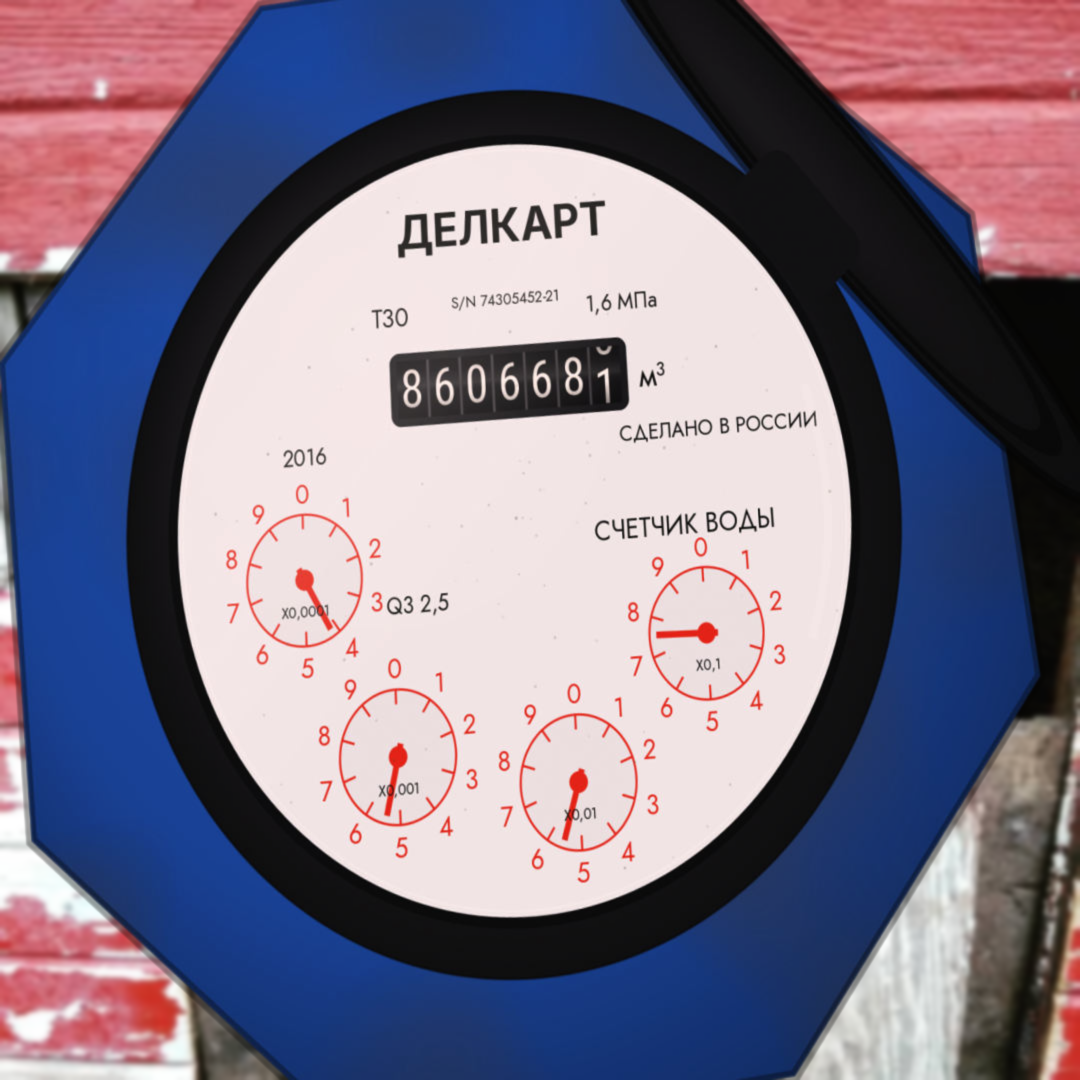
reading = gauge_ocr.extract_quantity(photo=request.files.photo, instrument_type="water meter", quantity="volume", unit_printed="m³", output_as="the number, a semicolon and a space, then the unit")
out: 8606680.7554; m³
